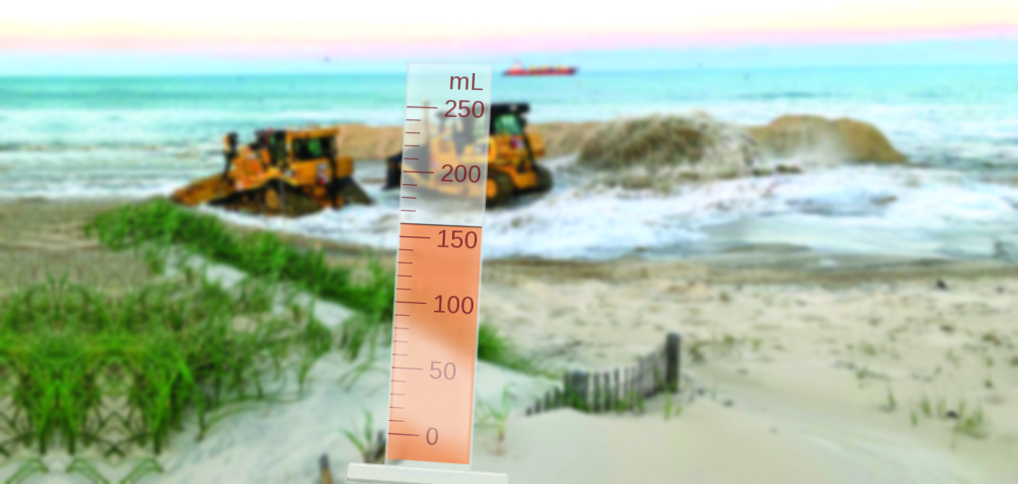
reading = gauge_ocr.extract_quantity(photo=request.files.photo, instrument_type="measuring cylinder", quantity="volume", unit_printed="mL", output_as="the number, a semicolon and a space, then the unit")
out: 160; mL
